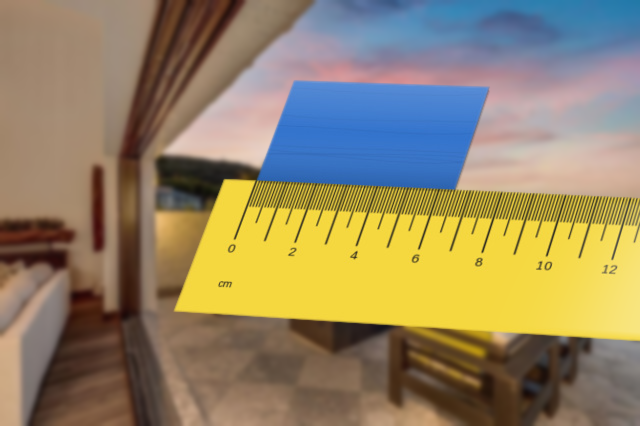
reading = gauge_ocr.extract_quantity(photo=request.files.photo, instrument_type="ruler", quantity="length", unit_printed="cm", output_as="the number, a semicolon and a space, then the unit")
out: 6.5; cm
